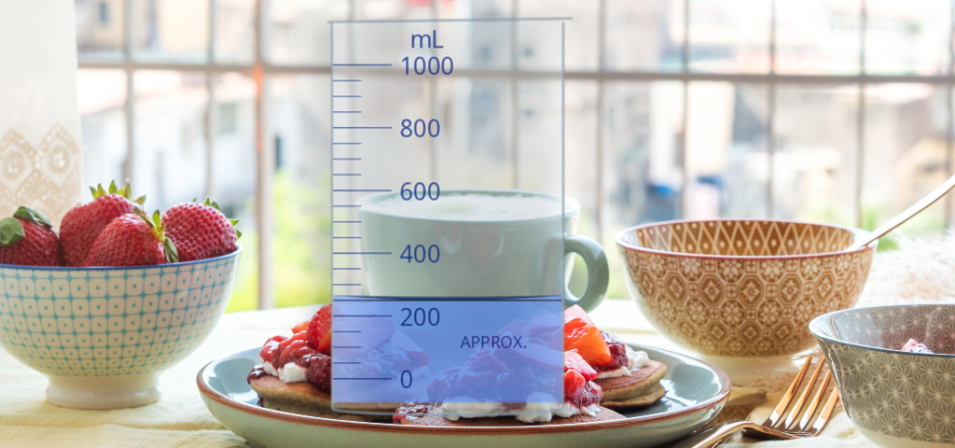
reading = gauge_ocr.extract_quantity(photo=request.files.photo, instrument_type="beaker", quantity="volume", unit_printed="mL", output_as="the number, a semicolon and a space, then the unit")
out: 250; mL
